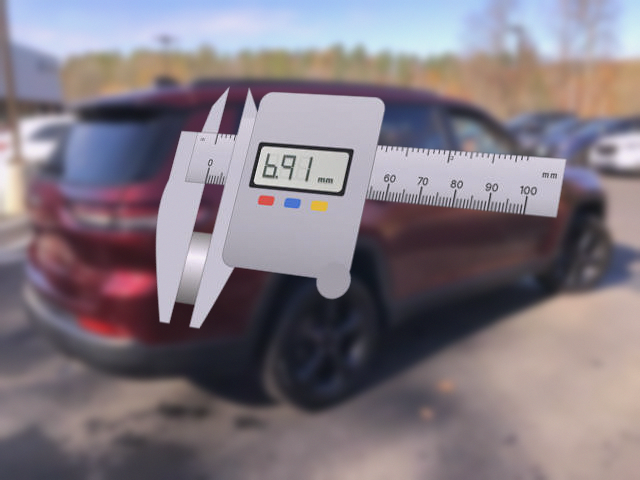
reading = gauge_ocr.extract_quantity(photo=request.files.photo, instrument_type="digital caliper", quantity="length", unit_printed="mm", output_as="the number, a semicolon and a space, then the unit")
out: 6.91; mm
